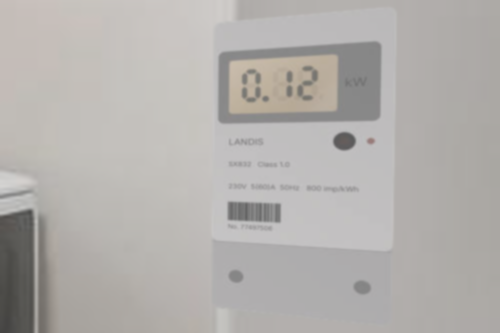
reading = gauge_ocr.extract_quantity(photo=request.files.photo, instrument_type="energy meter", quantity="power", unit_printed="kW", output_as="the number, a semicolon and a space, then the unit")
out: 0.12; kW
